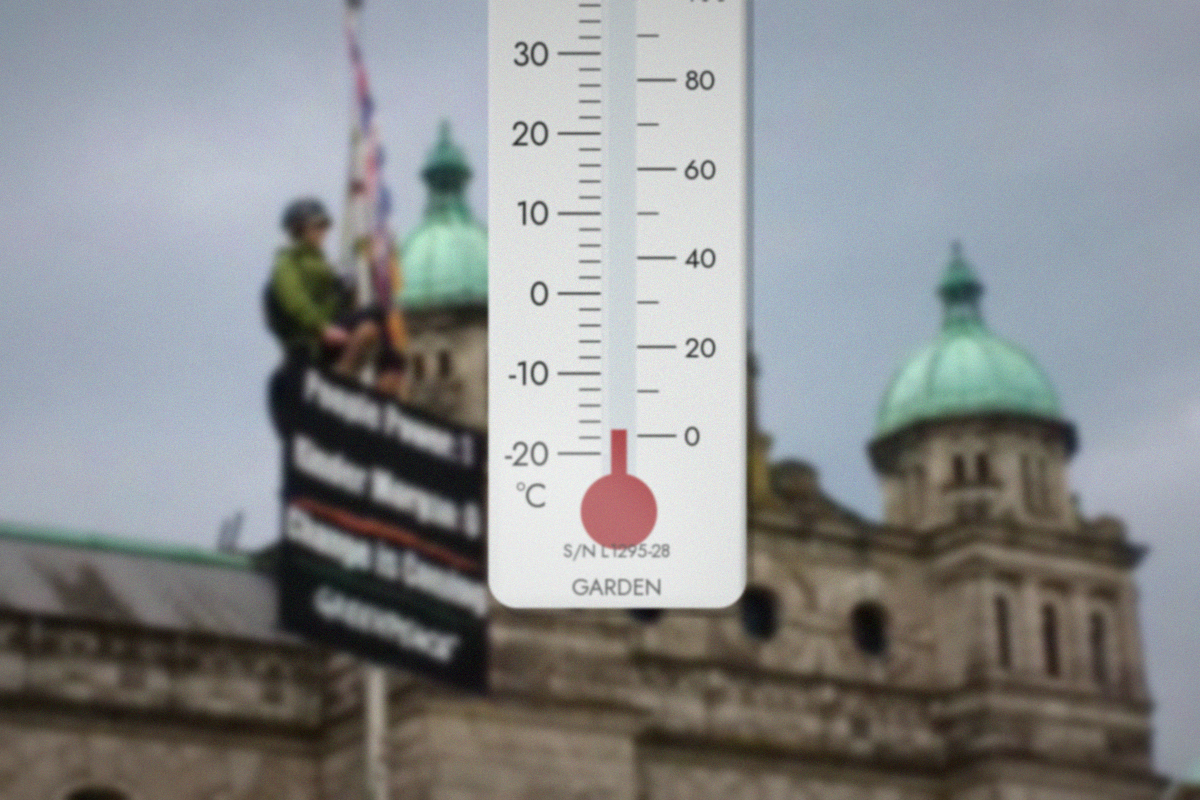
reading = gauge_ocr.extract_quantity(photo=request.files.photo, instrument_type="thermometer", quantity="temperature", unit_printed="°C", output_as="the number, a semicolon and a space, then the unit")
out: -17; °C
